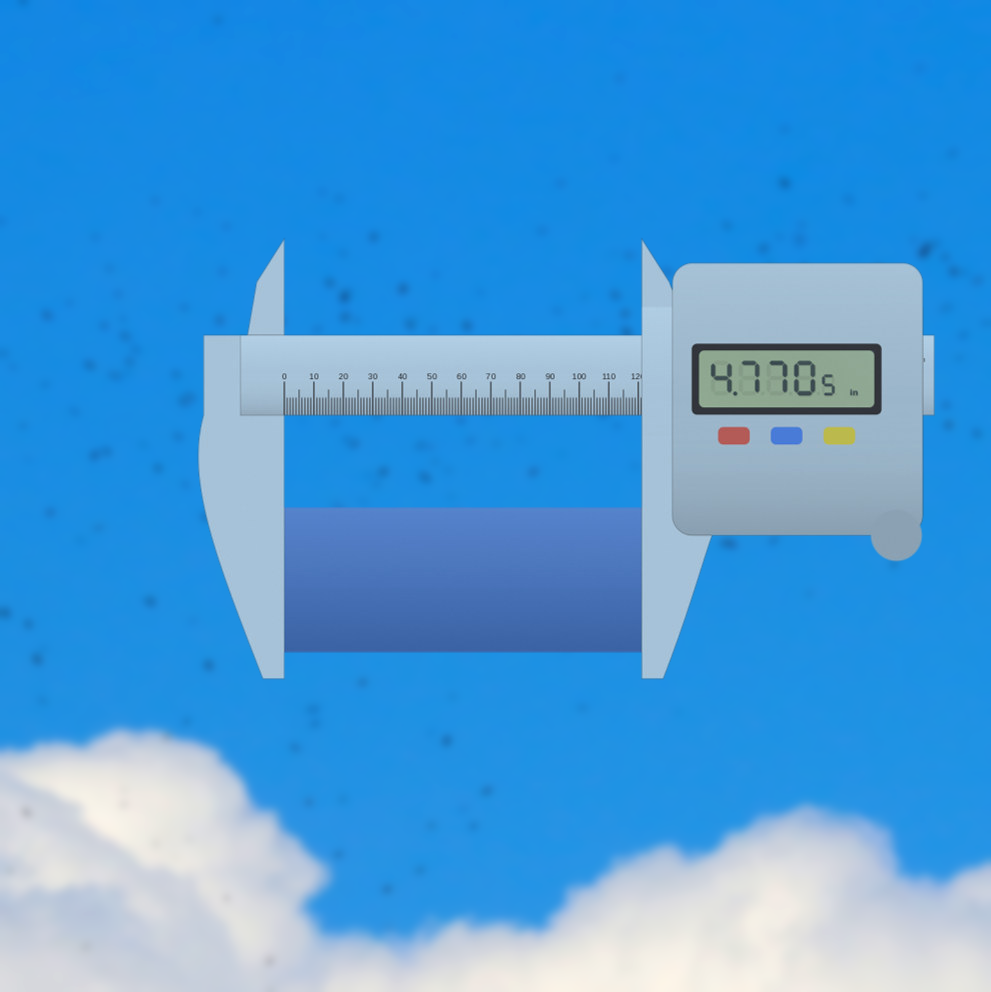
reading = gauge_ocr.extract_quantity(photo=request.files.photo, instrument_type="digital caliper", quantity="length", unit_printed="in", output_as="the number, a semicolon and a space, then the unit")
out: 4.7705; in
